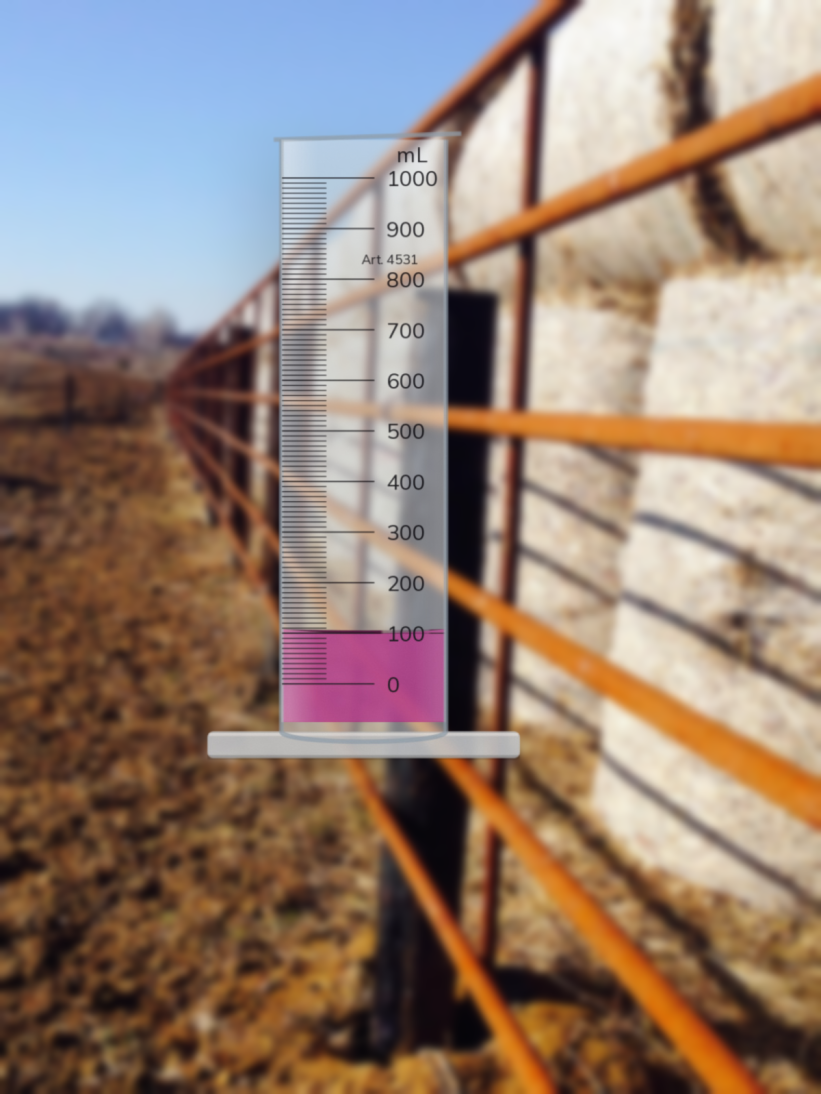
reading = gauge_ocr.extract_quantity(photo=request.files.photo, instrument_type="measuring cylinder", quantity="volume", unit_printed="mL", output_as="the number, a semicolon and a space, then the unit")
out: 100; mL
